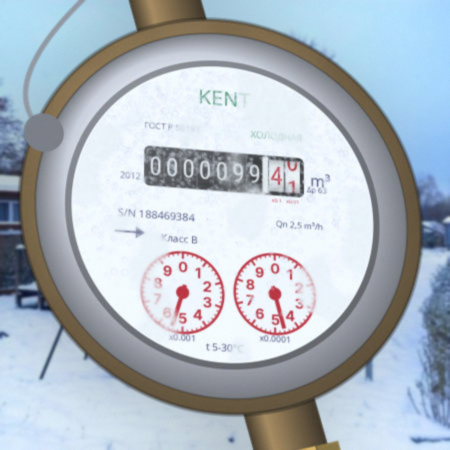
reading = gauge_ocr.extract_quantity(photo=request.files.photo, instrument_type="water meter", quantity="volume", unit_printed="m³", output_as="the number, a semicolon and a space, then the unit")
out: 99.4054; m³
